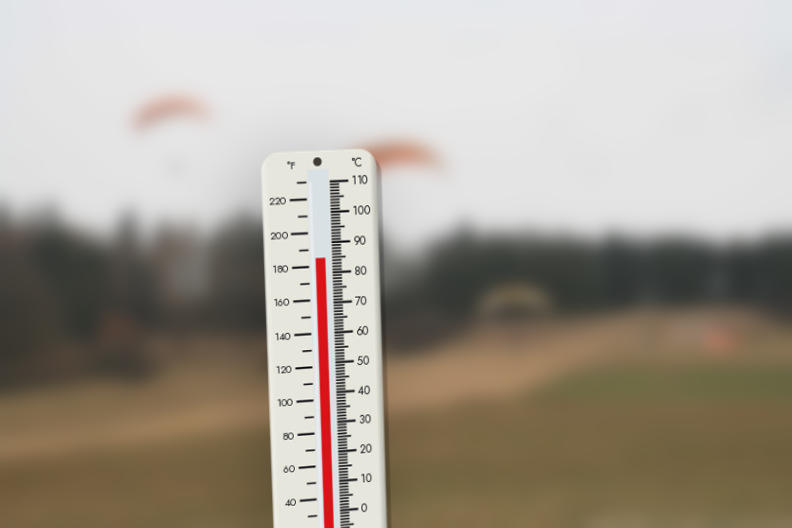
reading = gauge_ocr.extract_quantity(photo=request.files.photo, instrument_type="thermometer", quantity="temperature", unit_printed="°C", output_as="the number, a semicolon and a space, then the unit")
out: 85; °C
